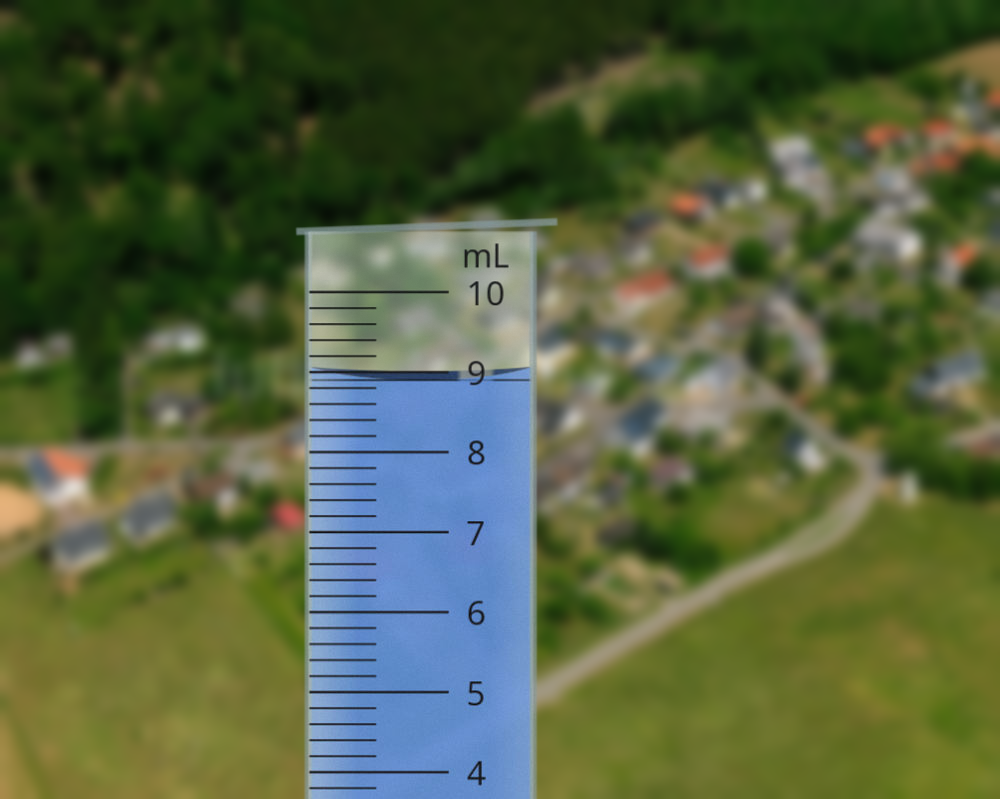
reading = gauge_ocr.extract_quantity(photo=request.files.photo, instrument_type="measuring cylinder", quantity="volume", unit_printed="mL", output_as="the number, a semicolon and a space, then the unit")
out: 8.9; mL
